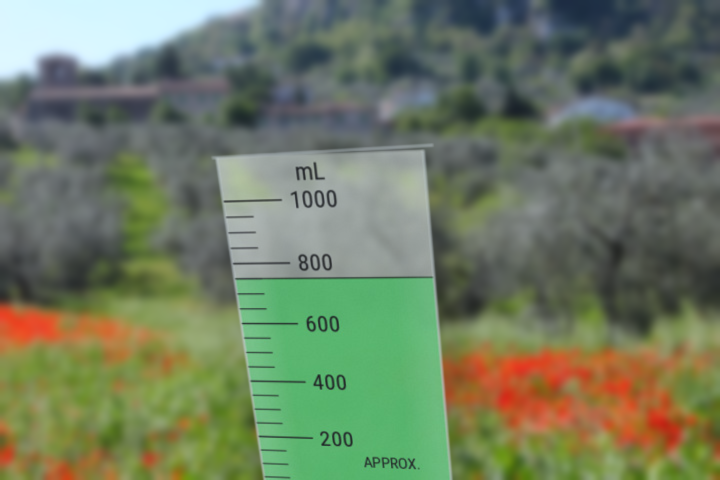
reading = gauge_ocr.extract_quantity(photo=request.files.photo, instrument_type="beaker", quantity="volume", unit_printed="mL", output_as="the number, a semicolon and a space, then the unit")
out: 750; mL
